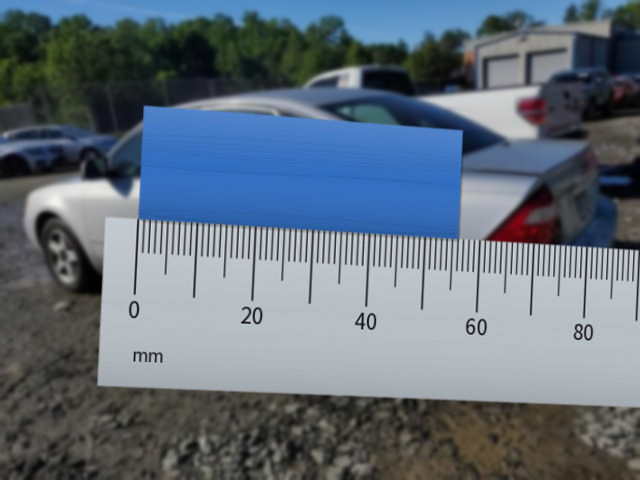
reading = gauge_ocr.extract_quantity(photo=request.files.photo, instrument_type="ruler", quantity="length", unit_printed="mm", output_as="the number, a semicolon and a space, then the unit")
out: 56; mm
